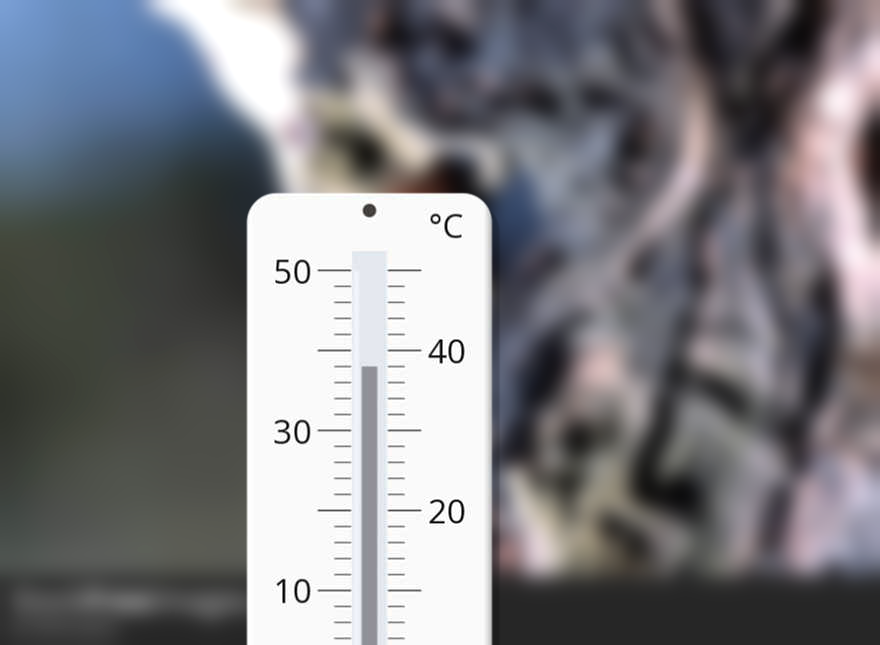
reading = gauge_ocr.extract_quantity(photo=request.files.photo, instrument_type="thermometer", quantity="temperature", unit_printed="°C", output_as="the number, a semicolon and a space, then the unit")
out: 38; °C
